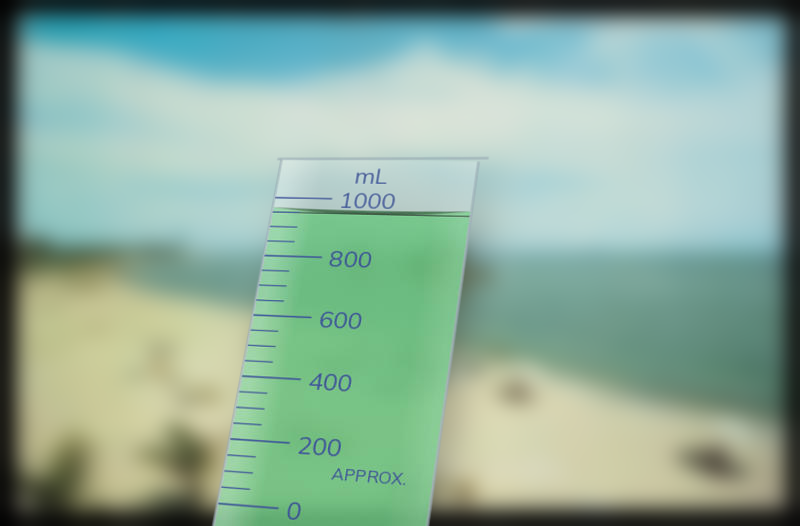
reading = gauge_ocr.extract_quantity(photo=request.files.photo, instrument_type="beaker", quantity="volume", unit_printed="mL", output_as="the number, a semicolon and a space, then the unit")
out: 950; mL
